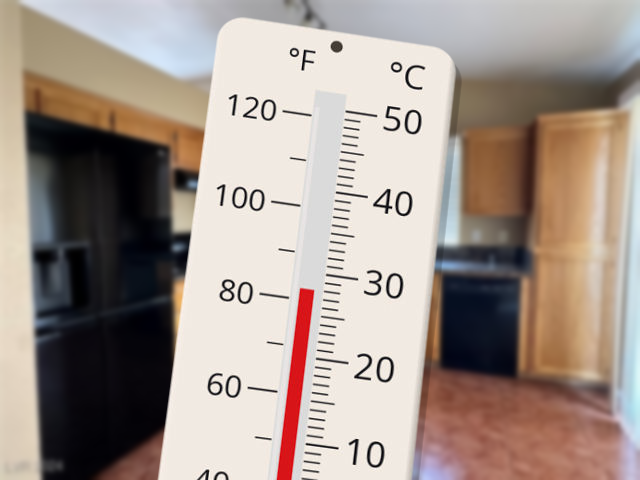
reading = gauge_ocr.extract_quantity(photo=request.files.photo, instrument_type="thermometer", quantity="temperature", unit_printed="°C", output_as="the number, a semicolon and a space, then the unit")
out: 28; °C
